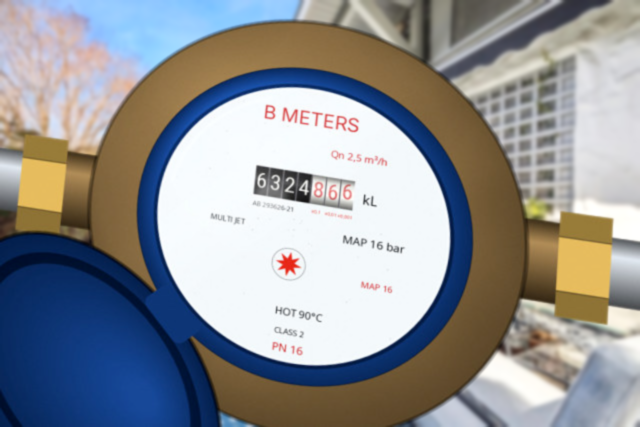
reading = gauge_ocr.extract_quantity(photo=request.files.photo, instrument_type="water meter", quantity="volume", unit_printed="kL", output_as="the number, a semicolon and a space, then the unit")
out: 6324.866; kL
